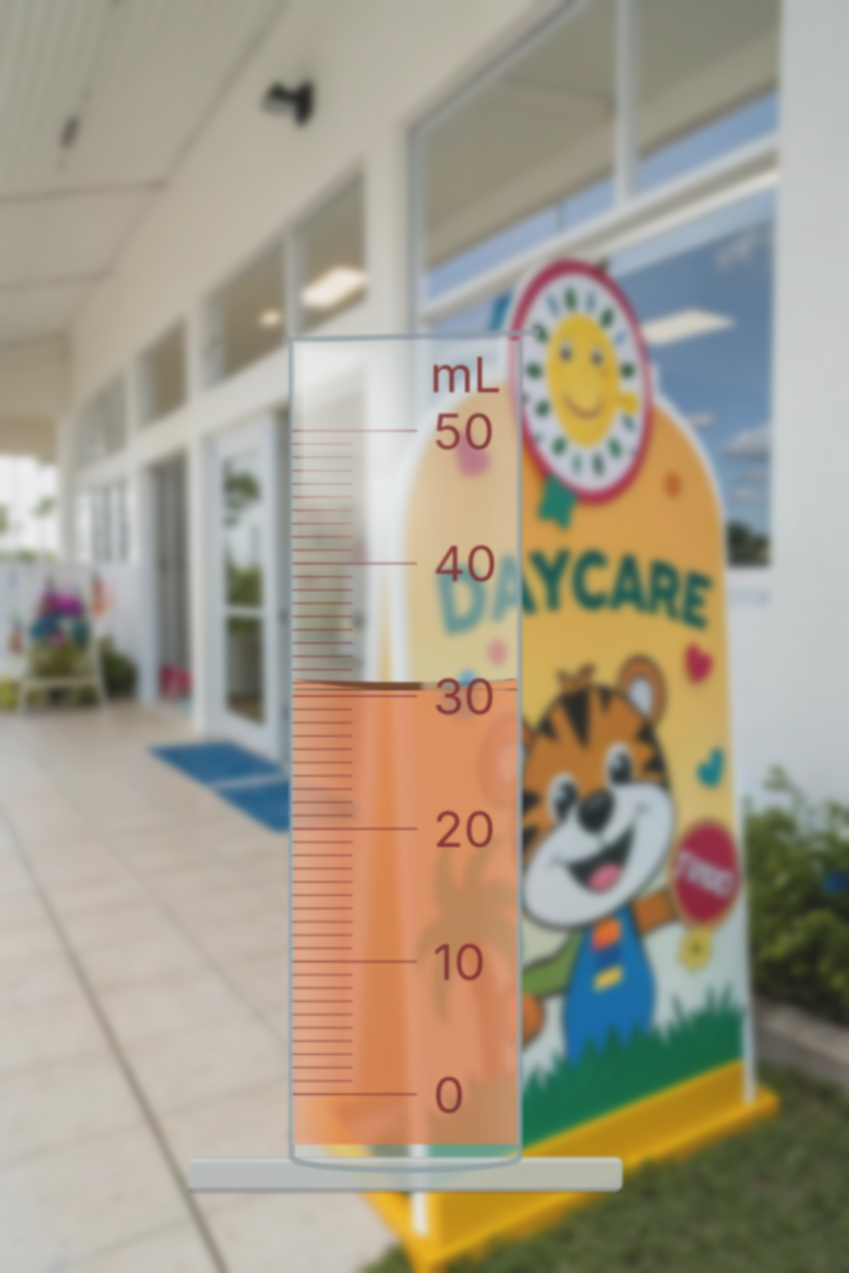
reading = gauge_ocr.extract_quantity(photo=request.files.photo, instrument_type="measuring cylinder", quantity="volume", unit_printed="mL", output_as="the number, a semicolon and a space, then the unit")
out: 30.5; mL
